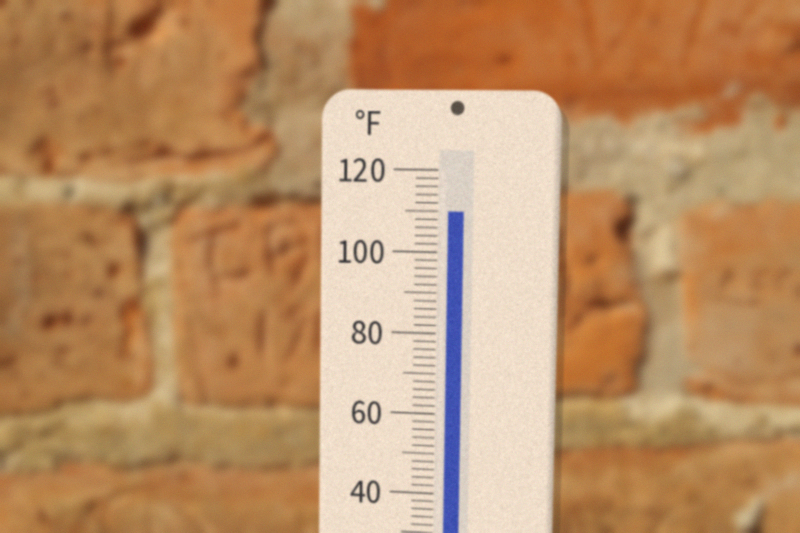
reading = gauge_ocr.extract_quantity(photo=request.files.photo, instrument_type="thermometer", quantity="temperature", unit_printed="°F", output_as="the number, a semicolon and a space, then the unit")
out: 110; °F
